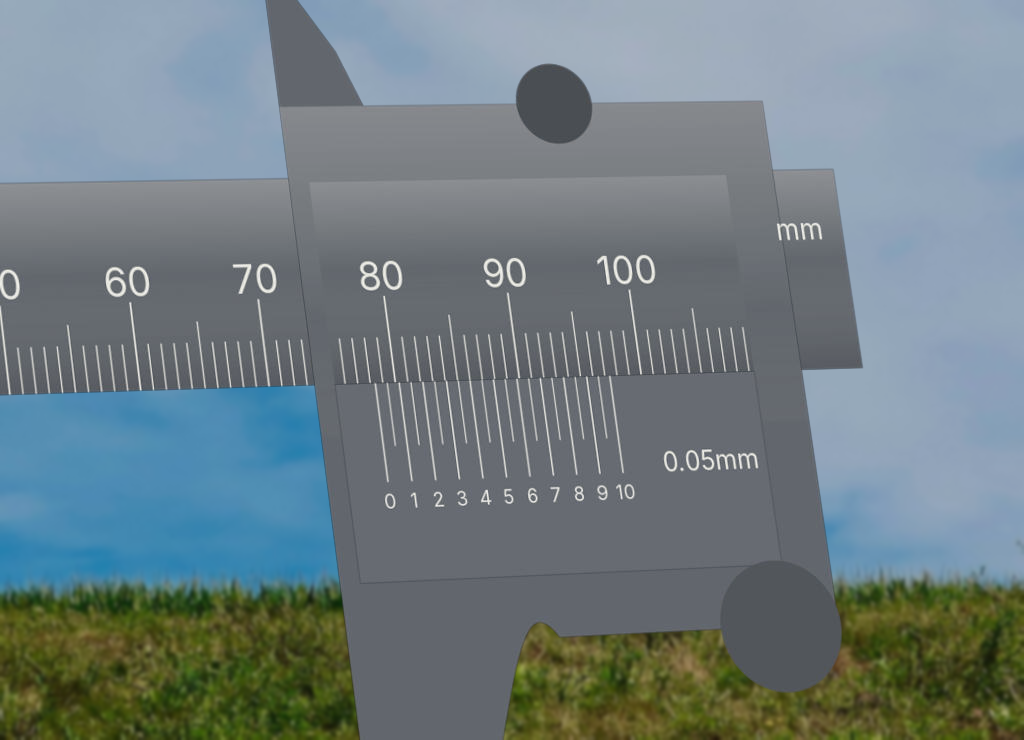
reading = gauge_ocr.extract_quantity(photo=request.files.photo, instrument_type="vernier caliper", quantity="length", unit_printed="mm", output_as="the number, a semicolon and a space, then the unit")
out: 78.4; mm
